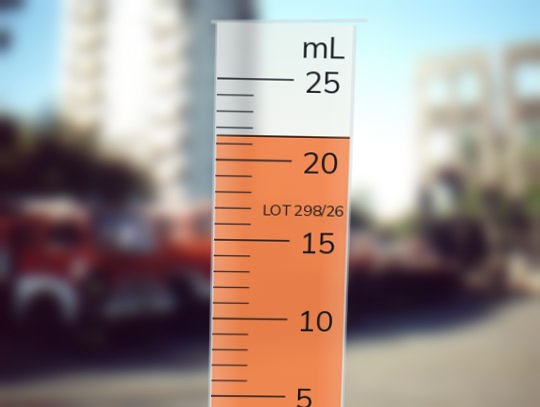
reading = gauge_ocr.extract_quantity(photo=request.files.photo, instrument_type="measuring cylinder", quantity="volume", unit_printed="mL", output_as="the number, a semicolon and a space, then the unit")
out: 21.5; mL
